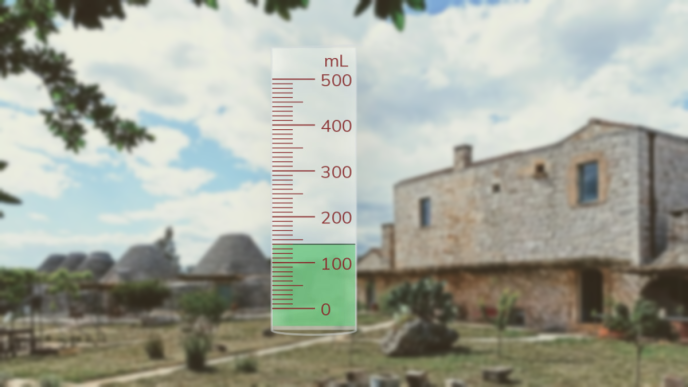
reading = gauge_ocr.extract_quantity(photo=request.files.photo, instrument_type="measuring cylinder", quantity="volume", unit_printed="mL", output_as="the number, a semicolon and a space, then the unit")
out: 140; mL
